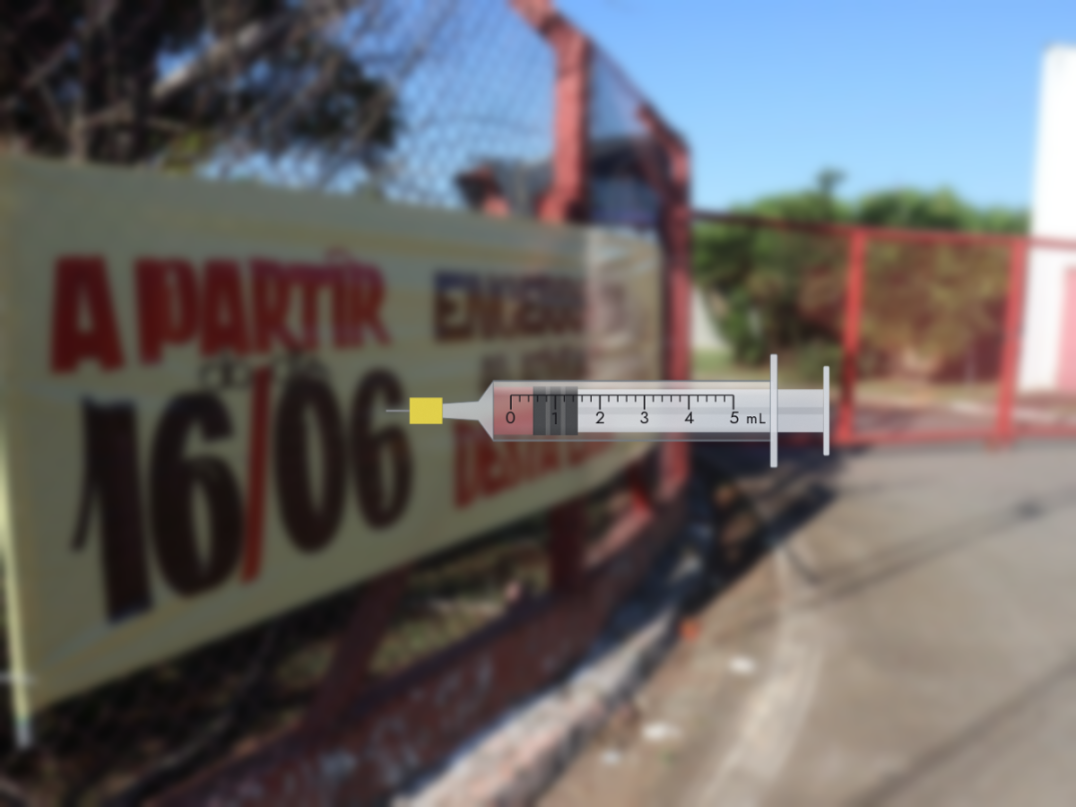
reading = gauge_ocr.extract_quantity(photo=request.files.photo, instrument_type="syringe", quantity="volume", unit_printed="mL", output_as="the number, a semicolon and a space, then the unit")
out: 0.5; mL
